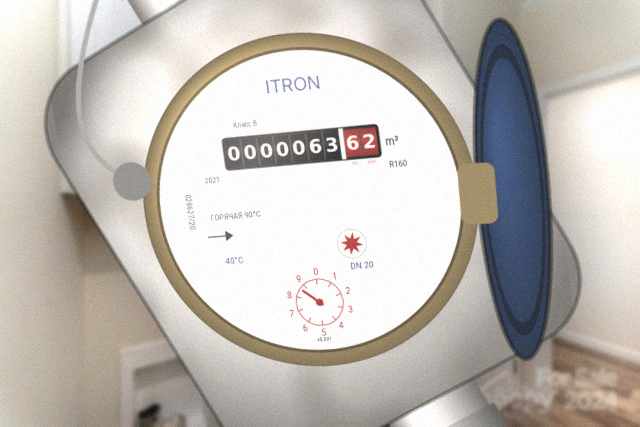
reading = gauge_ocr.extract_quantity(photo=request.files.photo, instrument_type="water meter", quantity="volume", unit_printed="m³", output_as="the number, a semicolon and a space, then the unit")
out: 63.628; m³
